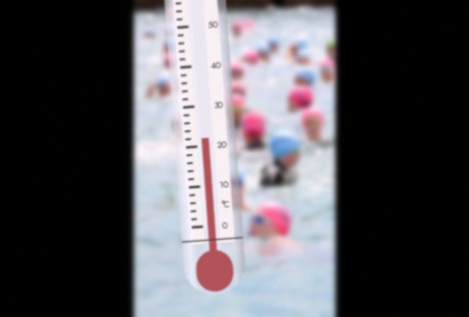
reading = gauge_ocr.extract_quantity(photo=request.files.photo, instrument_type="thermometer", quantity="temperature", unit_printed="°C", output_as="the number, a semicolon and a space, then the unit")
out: 22; °C
